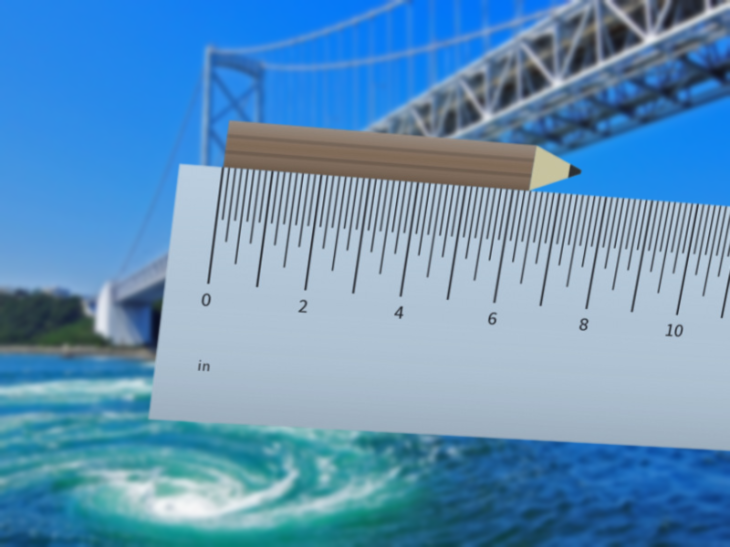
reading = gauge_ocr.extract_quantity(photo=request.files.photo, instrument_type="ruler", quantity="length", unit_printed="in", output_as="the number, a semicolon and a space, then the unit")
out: 7.375; in
